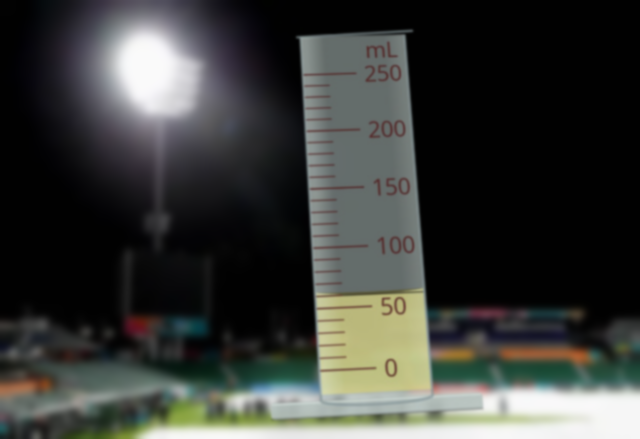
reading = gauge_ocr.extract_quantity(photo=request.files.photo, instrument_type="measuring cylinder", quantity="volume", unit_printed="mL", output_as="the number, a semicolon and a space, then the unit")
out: 60; mL
